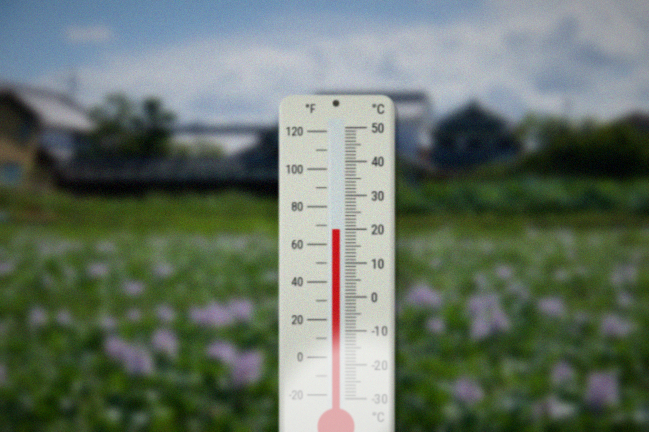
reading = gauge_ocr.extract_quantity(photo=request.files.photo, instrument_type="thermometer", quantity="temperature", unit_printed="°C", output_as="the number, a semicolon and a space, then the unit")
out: 20; °C
